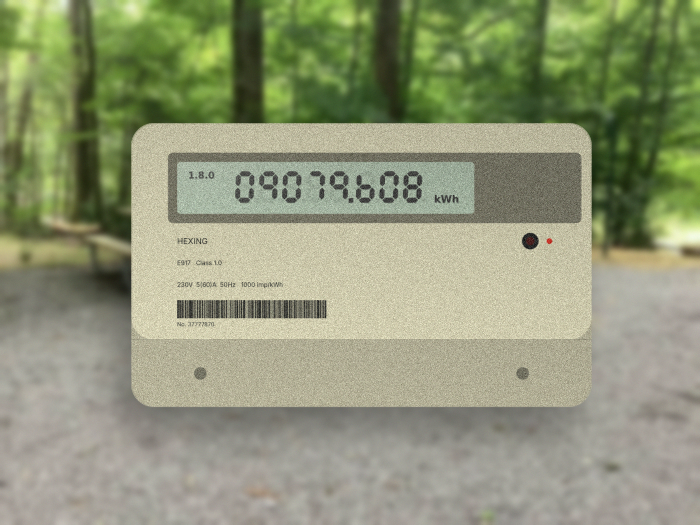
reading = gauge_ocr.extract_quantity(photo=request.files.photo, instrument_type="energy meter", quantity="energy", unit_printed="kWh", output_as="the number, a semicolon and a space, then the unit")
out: 9079.608; kWh
